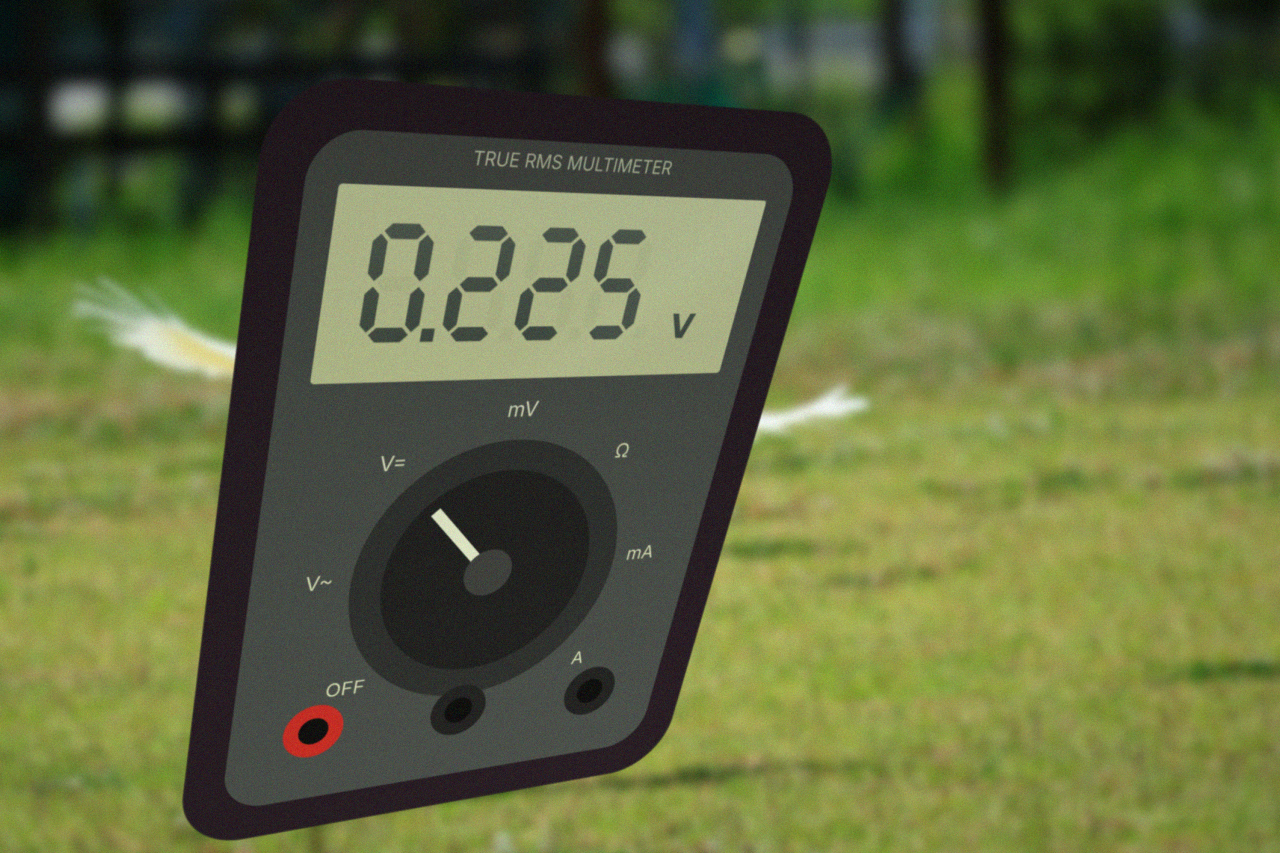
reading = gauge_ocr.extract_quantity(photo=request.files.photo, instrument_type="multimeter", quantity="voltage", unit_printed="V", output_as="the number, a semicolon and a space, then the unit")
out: 0.225; V
